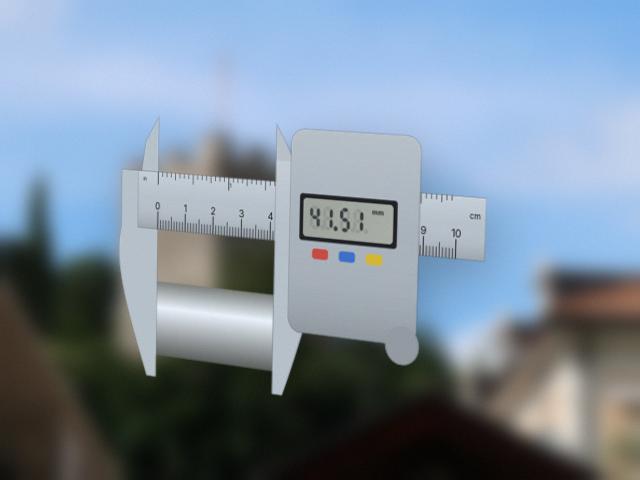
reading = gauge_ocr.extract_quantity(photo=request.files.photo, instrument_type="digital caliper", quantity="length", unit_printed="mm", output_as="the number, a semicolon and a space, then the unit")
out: 41.51; mm
